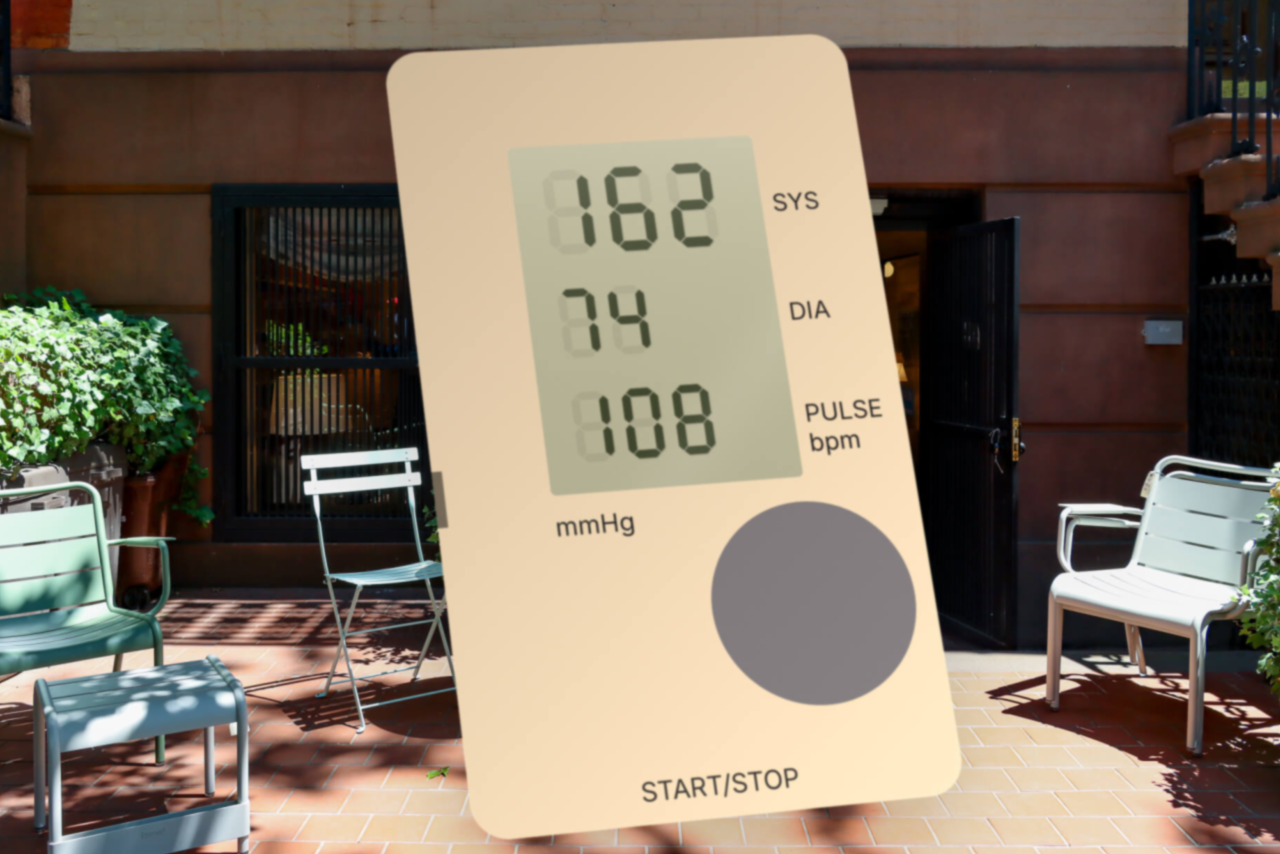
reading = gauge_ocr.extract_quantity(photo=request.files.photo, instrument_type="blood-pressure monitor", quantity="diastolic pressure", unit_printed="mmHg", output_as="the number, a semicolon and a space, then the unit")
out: 74; mmHg
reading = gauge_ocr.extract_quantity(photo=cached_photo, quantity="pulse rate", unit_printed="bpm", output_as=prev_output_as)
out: 108; bpm
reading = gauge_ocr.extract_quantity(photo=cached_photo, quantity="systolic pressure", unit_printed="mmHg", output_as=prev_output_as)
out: 162; mmHg
